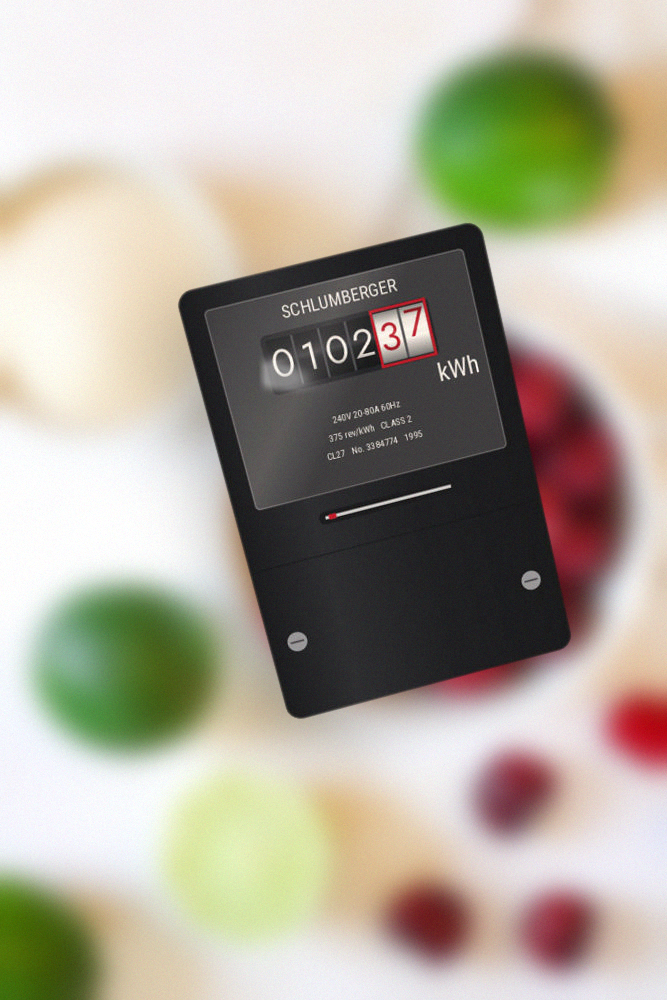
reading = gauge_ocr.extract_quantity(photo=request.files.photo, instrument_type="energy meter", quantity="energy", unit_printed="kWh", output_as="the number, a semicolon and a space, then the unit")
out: 102.37; kWh
